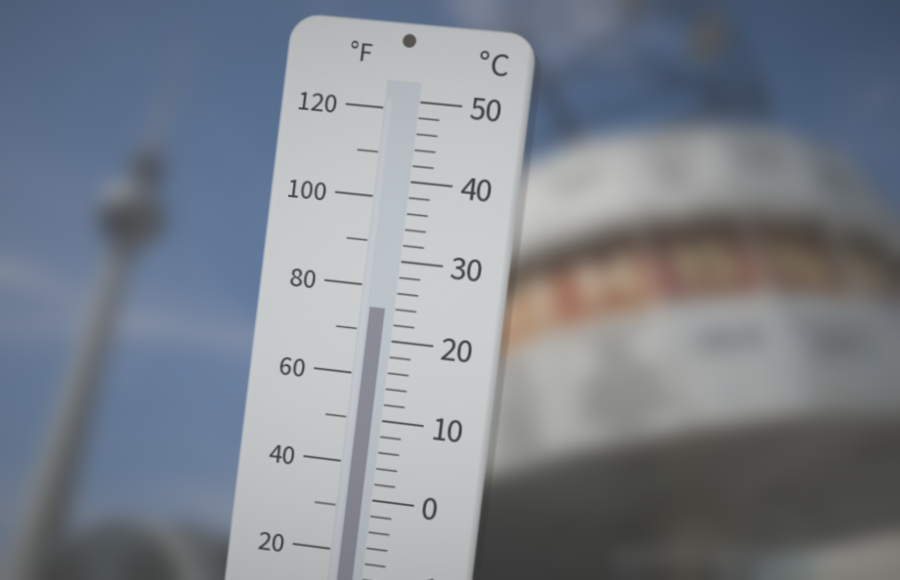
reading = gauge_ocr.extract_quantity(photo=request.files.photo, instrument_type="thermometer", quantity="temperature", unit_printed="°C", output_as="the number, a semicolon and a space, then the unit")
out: 24; °C
